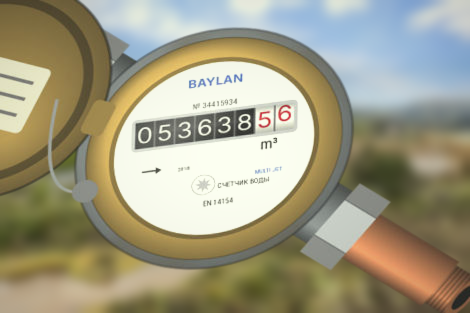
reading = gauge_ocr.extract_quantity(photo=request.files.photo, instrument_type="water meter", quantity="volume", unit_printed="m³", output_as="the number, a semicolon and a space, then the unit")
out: 53638.56; m³
